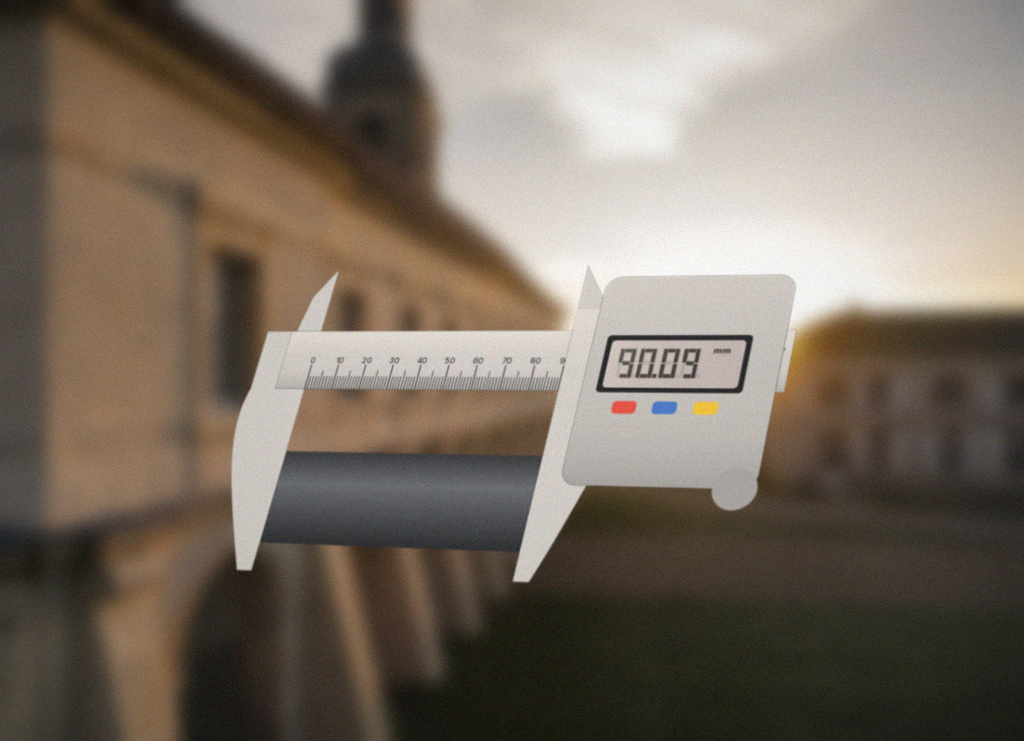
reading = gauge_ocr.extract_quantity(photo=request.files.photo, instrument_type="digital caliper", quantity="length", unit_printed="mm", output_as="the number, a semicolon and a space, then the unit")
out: 90.09; mm
